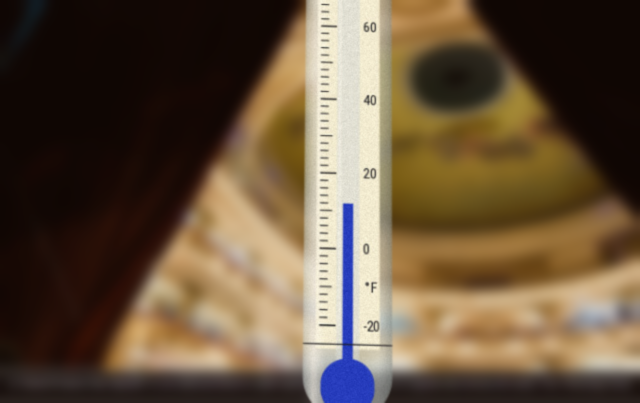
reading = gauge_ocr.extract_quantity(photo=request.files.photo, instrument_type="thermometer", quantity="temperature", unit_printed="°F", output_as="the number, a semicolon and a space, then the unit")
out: 12; °F
